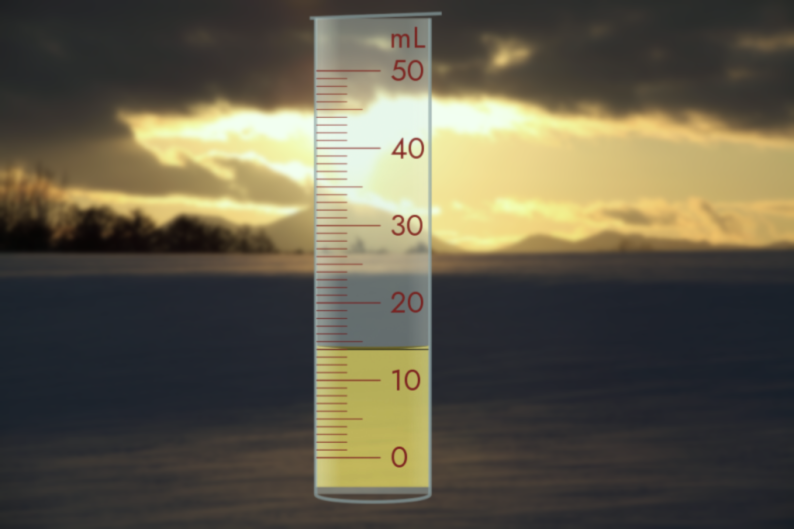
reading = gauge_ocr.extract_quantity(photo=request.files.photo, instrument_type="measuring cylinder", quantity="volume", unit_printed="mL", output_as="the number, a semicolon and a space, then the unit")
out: 14; mL
